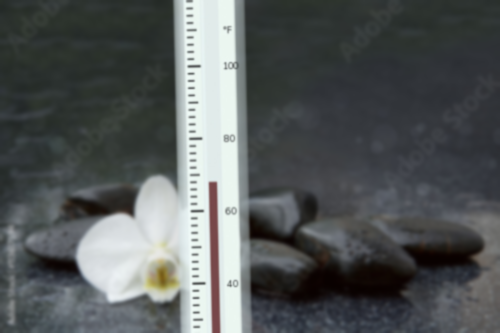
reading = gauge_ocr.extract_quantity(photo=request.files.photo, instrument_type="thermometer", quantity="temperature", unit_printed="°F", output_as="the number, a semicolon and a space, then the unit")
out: 68; °F
